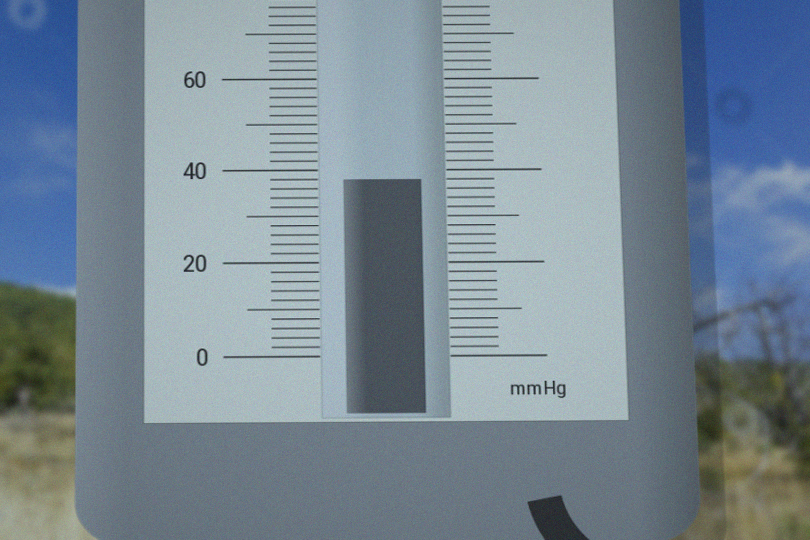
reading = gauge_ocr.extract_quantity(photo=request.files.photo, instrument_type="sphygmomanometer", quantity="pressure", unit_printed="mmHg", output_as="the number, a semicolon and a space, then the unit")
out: 38; mmHg
